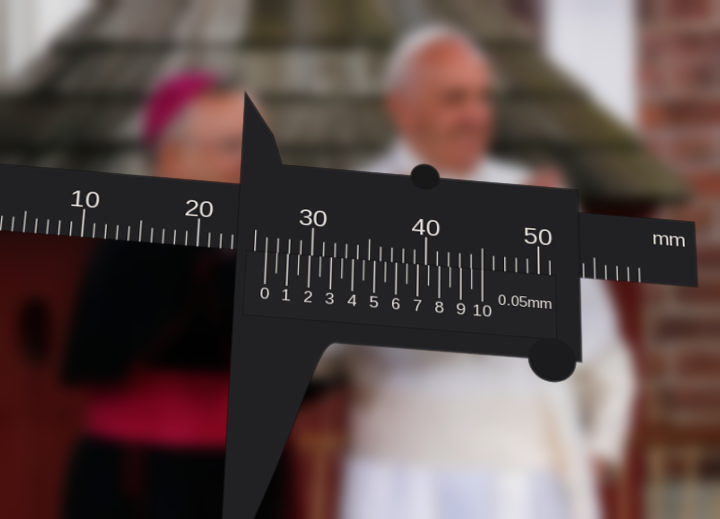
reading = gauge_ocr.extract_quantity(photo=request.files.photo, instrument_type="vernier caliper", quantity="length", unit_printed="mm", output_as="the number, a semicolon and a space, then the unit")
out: 26.0; mm
